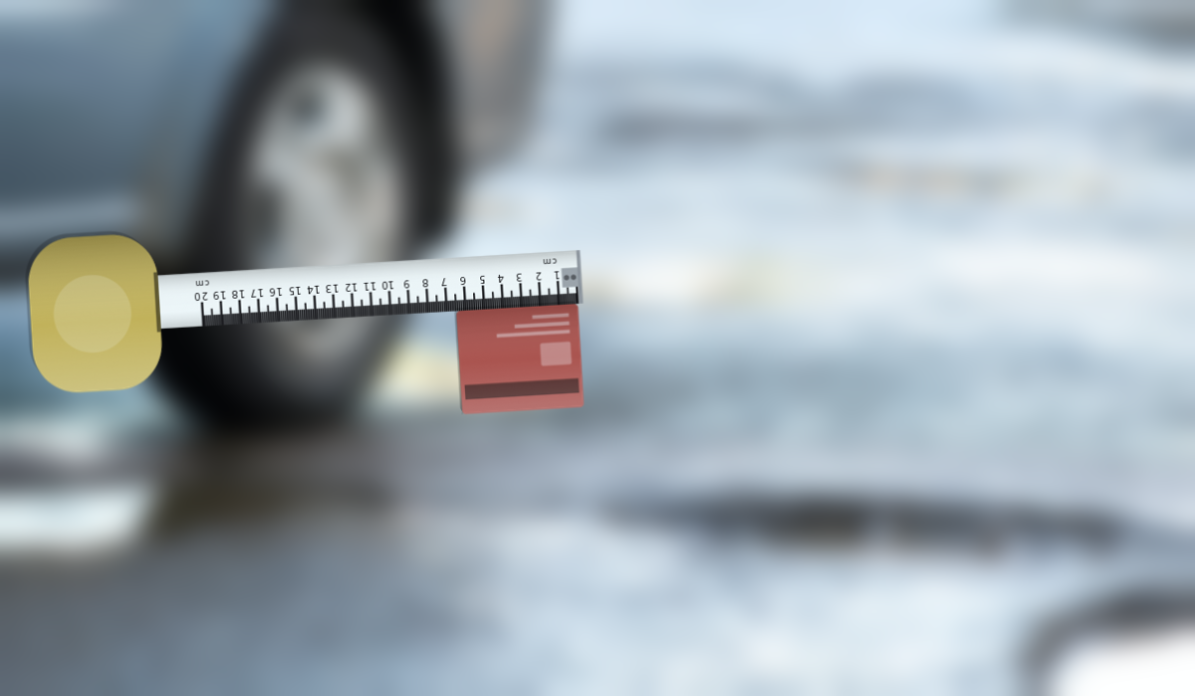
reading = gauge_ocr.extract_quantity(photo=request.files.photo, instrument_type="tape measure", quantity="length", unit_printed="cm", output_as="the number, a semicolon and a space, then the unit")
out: 6.5; cm
